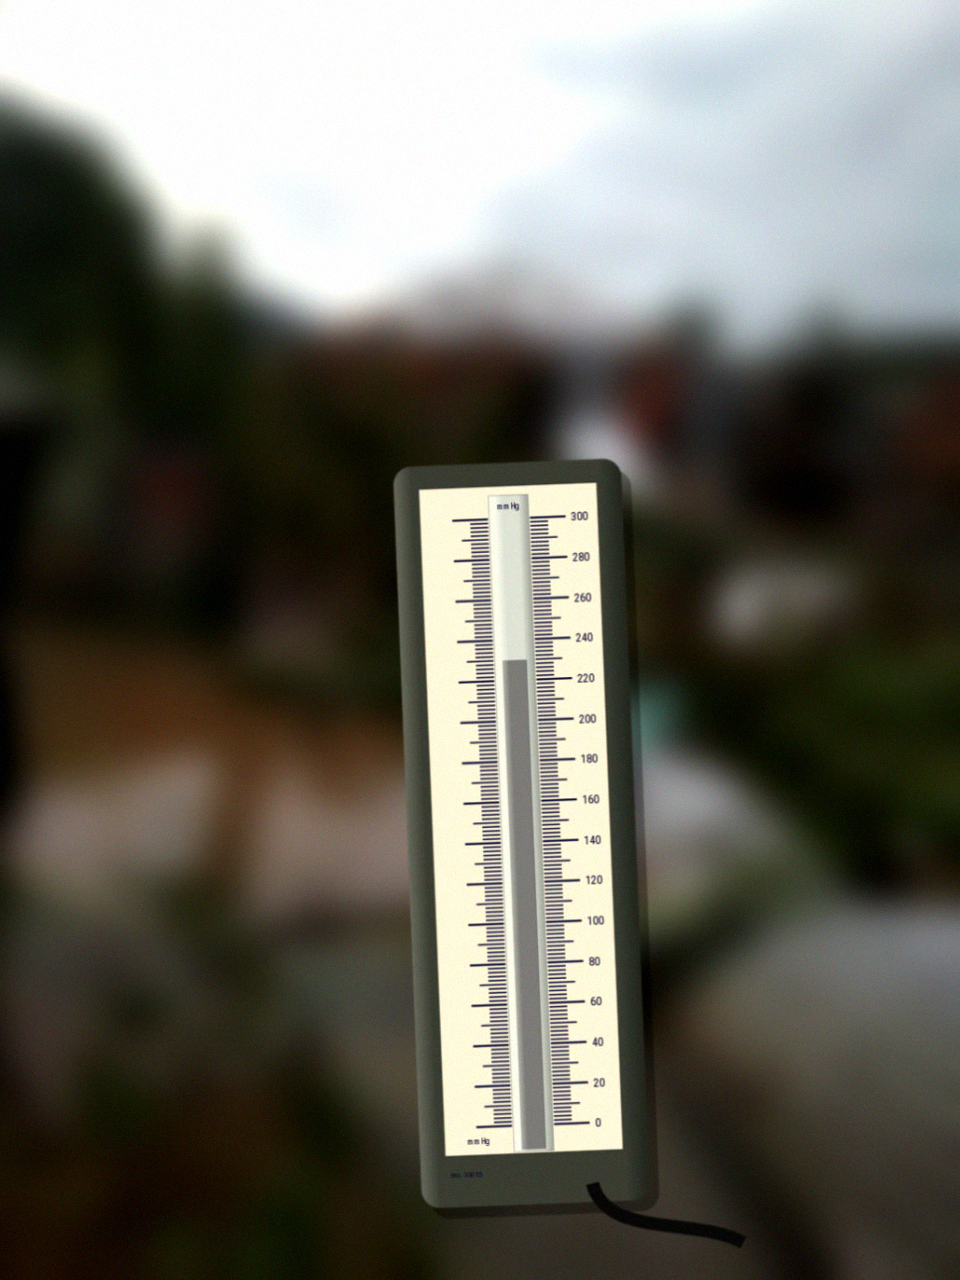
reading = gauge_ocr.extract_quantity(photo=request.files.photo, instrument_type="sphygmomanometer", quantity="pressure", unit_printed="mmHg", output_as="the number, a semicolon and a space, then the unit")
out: 230; mmHg
